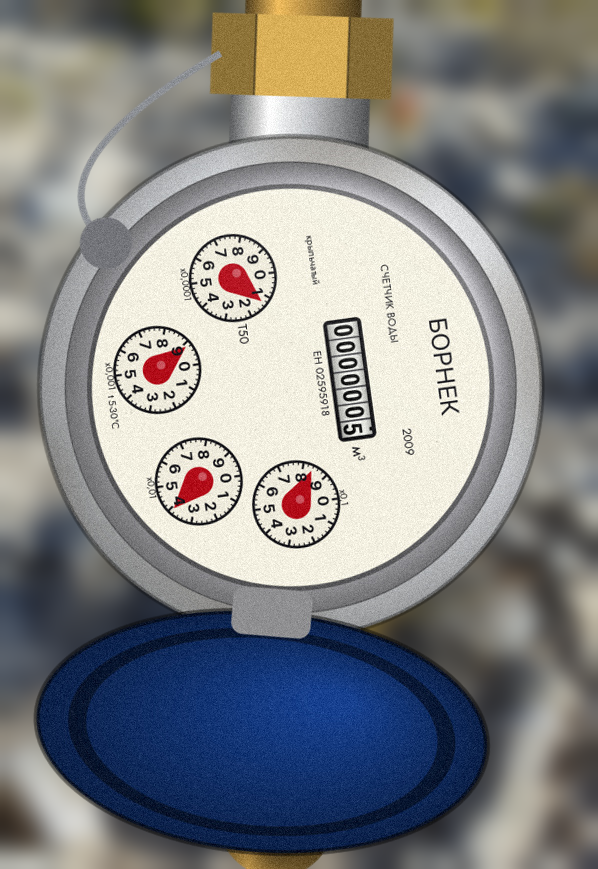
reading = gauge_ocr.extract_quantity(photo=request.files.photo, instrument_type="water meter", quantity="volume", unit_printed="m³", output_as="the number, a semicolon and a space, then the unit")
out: 4.8391; m³
